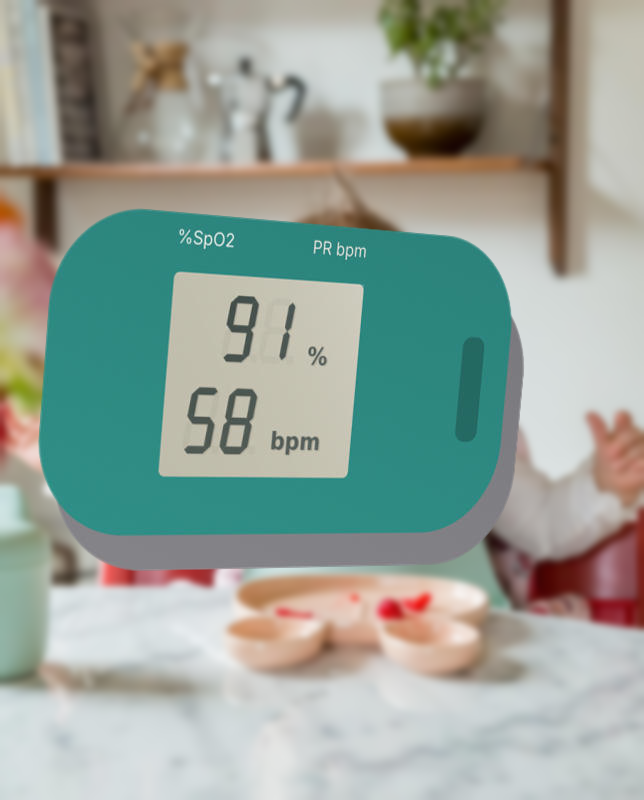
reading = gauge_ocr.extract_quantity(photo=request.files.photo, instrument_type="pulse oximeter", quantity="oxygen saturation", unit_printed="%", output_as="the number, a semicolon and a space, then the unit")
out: 91; %
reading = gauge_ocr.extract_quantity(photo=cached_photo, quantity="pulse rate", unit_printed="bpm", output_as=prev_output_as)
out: 58; bpm
